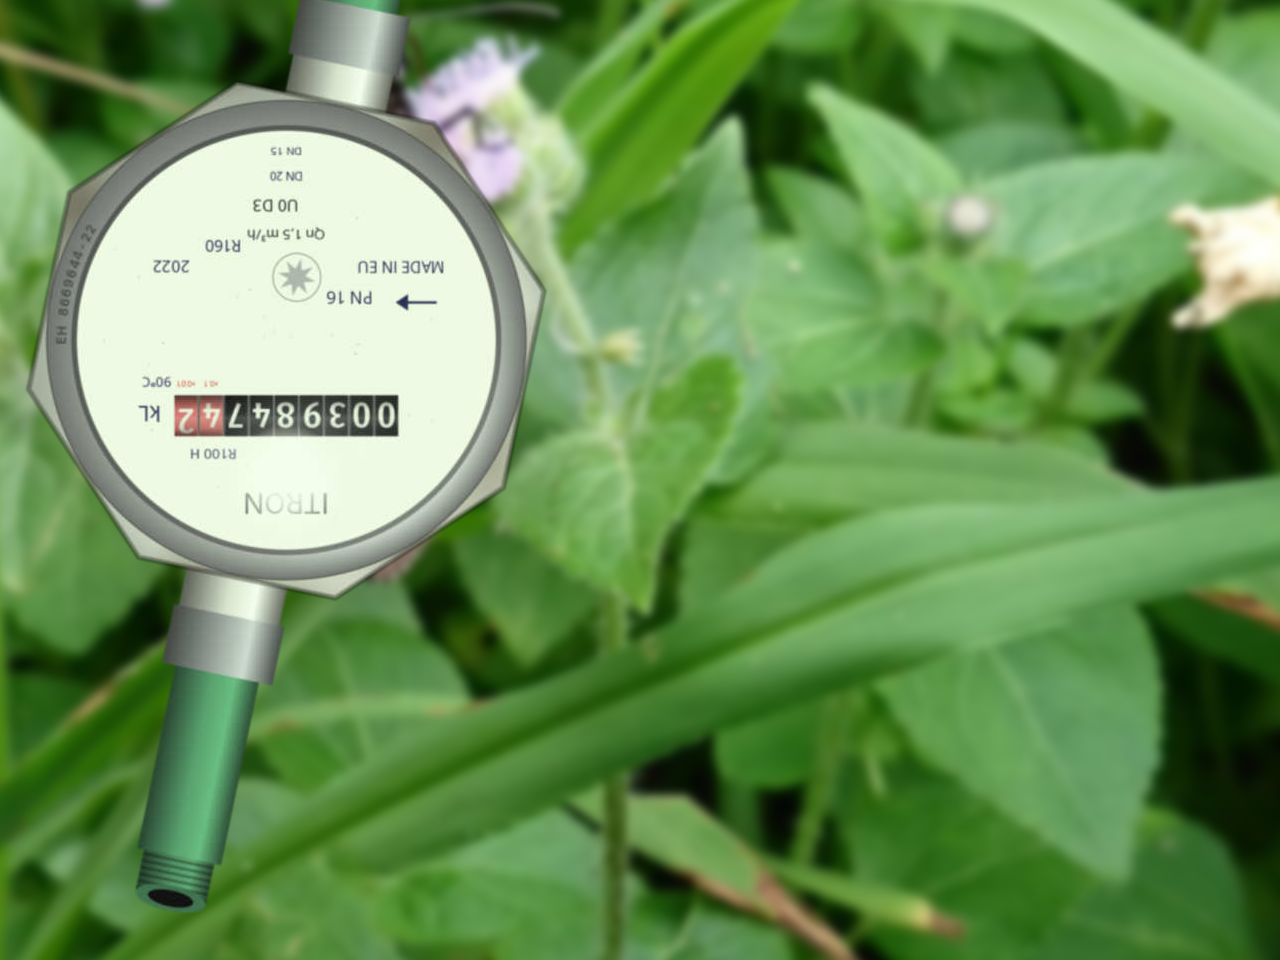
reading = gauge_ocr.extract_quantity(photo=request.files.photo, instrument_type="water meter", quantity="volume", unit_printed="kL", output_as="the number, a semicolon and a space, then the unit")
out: 39847.42; kL
